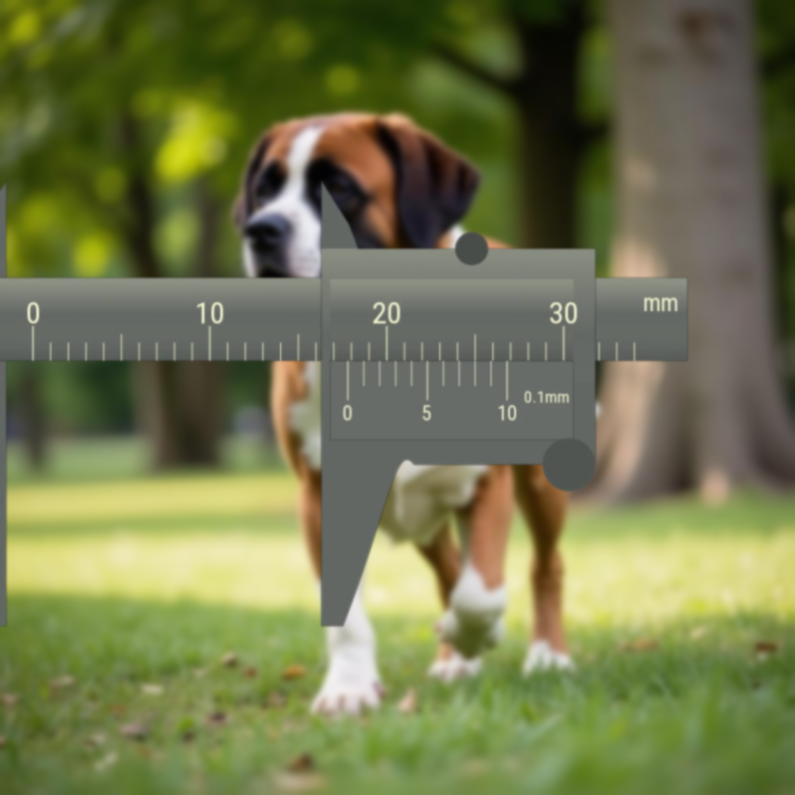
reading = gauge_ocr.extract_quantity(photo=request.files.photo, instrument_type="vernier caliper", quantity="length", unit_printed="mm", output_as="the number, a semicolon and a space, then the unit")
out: 17.8; mm
